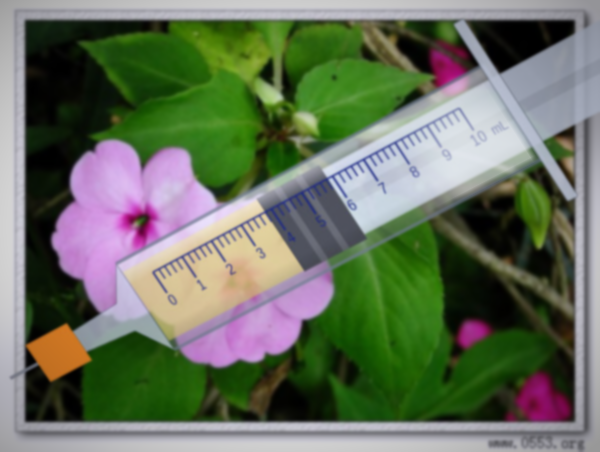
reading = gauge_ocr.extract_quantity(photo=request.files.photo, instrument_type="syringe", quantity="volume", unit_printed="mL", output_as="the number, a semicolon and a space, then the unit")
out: 3.8; mL
